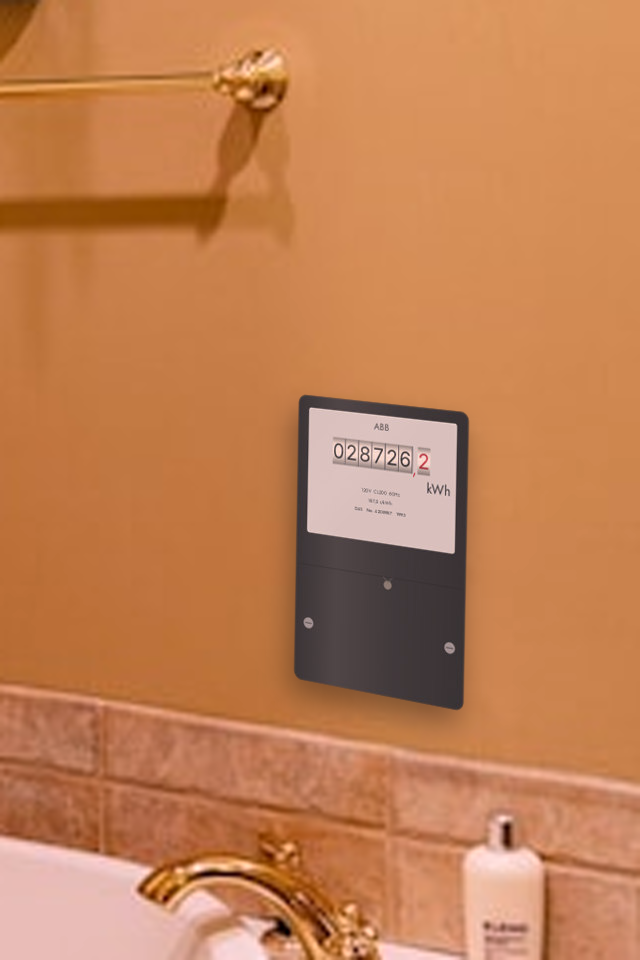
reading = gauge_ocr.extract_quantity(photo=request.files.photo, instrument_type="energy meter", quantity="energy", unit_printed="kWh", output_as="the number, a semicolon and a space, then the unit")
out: 28726.2; kWh
